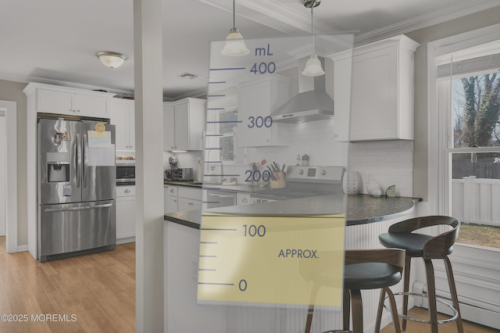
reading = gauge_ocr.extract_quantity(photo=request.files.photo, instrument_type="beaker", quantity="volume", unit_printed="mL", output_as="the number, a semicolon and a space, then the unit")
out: 125; mL
